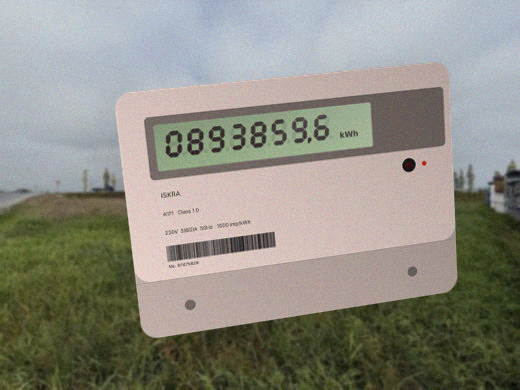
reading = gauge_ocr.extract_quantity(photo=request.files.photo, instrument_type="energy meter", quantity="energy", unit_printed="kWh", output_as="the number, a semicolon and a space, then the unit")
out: 893859.6; kWh
